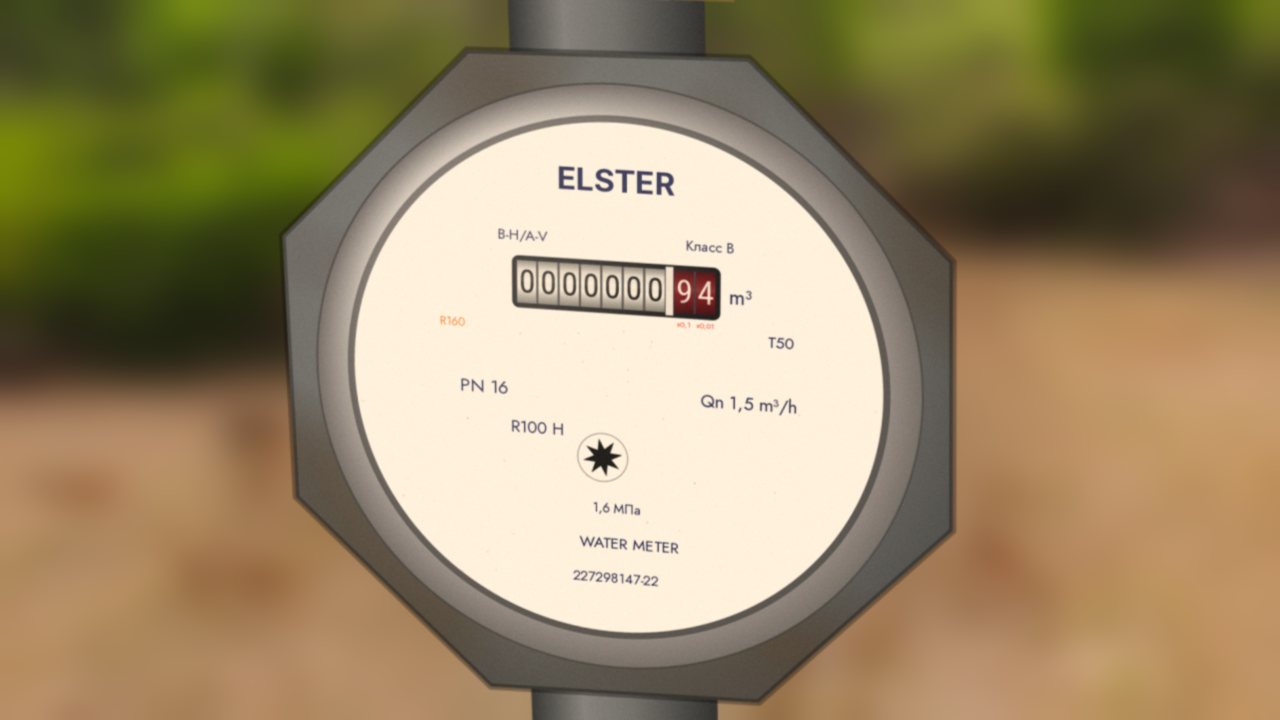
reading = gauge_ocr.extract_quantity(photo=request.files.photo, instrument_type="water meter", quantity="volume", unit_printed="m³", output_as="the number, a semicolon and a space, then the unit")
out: 0.94; m³
